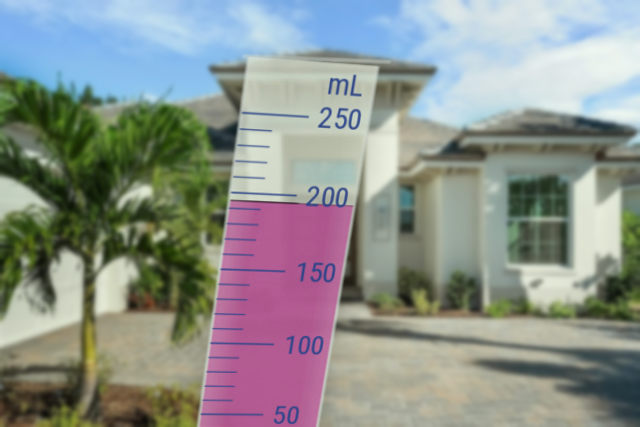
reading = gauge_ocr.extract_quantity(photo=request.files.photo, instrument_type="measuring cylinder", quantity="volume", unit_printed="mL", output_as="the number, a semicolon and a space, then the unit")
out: 195; mL
